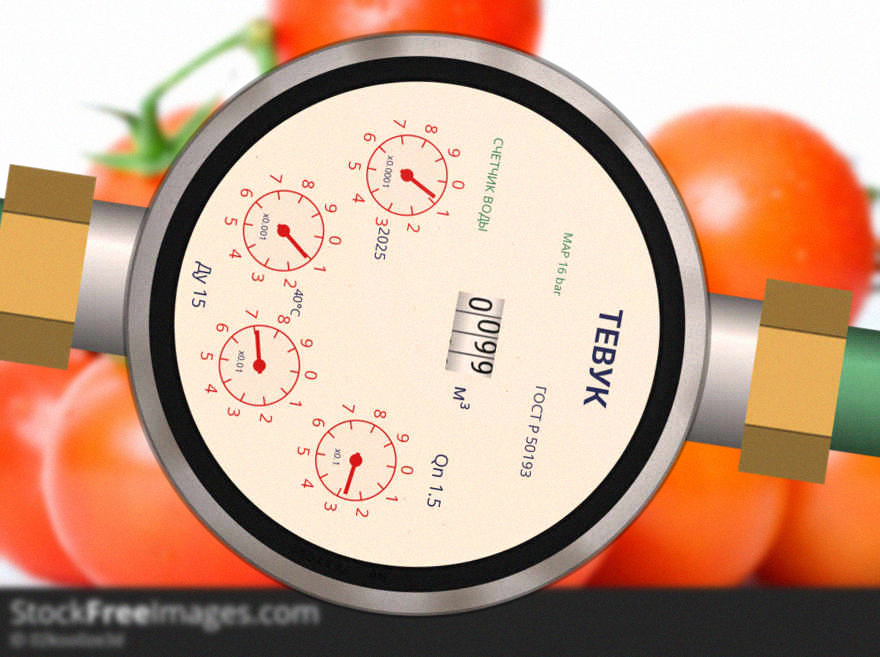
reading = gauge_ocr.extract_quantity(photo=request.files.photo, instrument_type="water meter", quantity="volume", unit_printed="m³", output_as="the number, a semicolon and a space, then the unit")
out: 99.2710; m³
